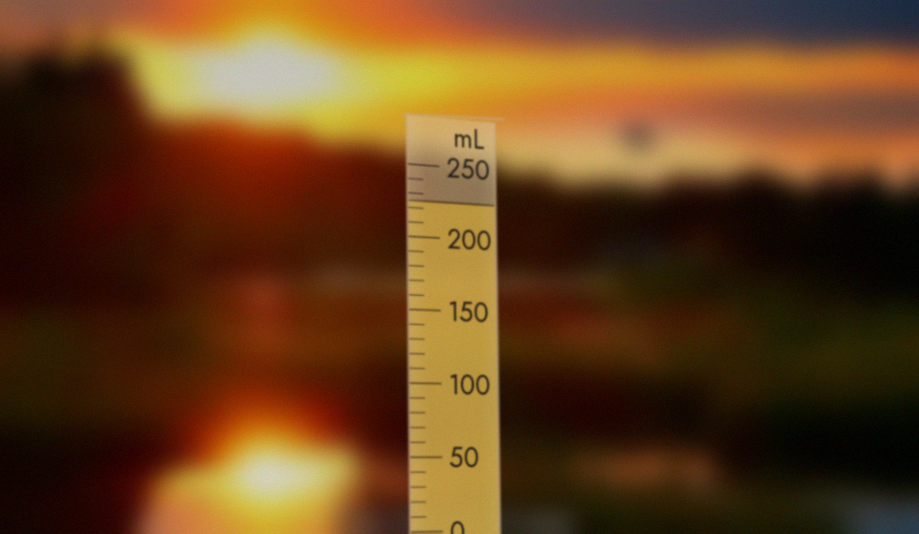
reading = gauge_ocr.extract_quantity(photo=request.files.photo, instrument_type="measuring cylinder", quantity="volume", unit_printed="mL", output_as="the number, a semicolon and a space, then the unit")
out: 225; mL
